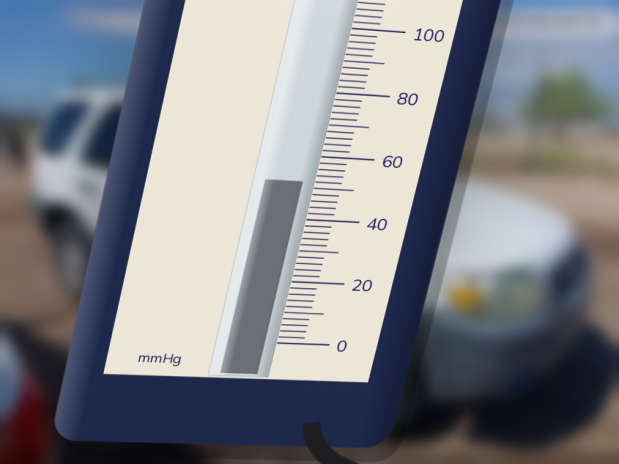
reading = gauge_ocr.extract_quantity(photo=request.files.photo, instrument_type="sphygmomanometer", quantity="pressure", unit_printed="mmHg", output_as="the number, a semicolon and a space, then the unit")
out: 52; mmHg
